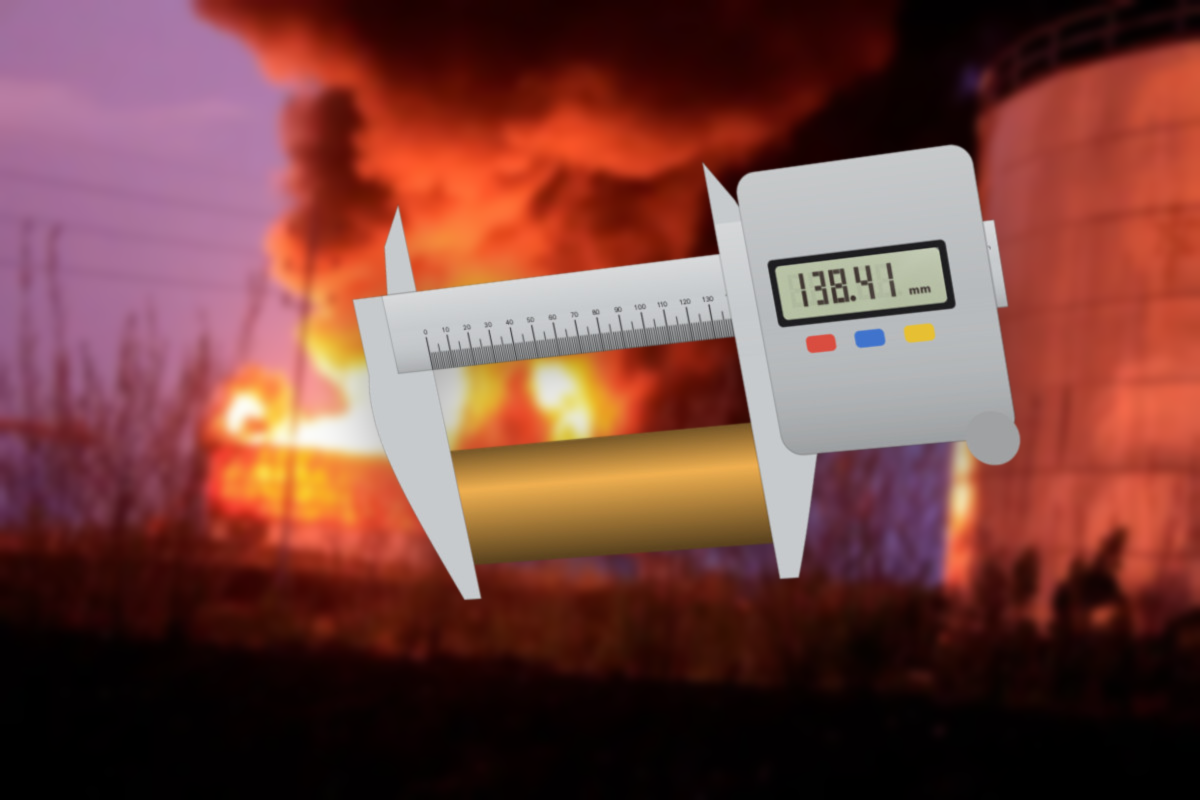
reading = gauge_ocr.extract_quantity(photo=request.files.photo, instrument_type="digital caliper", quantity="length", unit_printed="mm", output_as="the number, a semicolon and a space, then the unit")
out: 138.41; mm
